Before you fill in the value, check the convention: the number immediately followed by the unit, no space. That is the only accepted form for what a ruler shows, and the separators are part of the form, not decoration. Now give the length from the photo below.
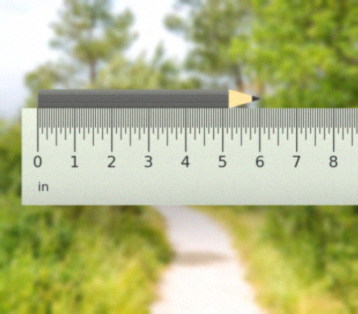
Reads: 6in
